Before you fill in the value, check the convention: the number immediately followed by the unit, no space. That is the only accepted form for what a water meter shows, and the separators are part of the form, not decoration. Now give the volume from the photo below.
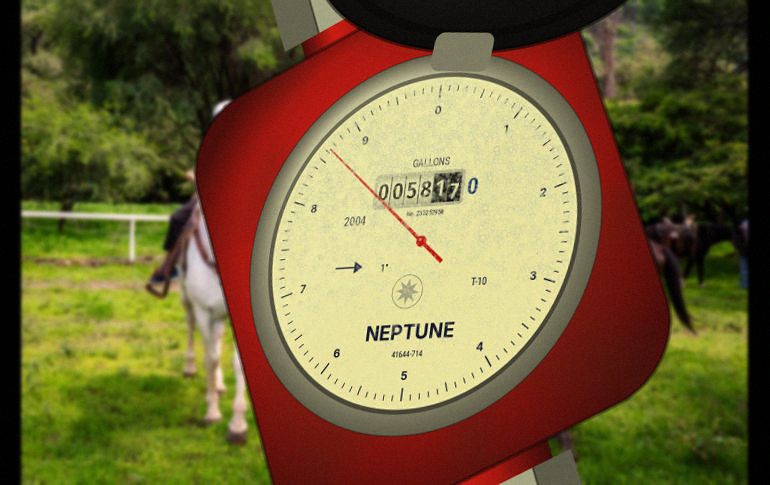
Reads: 58168.6gal
